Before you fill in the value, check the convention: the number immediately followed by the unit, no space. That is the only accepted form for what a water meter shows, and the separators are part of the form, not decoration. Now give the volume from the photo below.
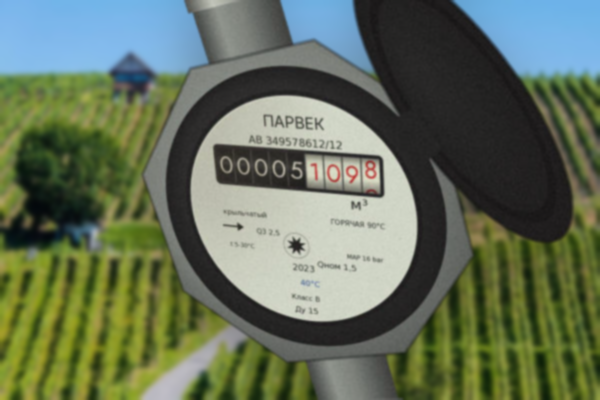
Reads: 5.1098m³
